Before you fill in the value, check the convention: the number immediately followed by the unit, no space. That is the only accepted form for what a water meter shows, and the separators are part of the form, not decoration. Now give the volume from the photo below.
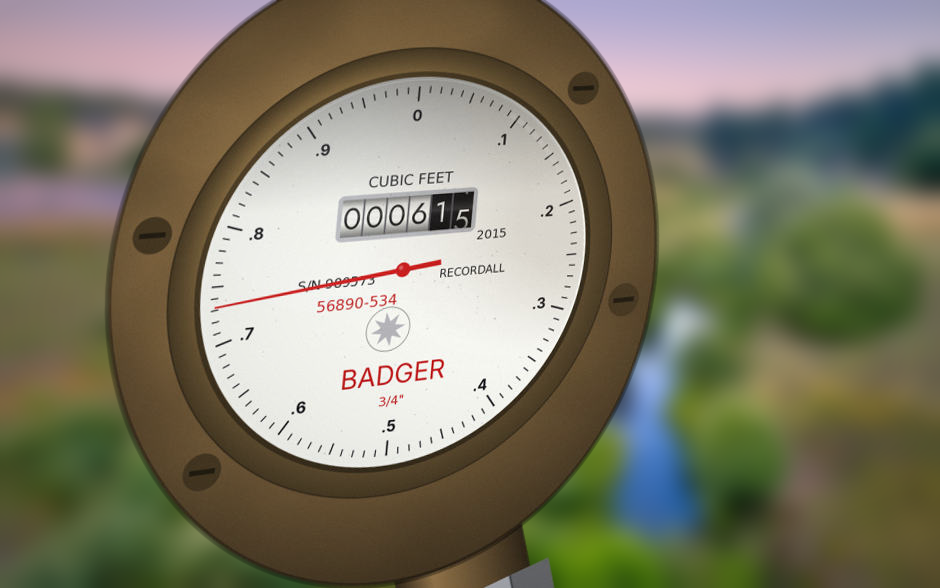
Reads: 614.73ft³
